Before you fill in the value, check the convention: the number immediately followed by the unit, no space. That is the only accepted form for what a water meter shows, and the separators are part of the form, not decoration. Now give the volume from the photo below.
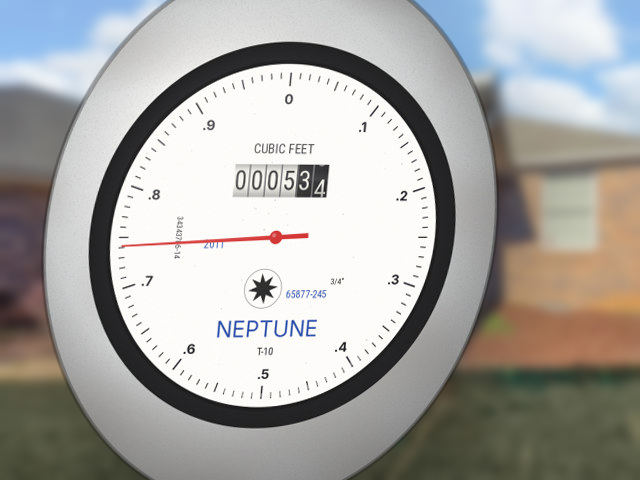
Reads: 533.74ft³
